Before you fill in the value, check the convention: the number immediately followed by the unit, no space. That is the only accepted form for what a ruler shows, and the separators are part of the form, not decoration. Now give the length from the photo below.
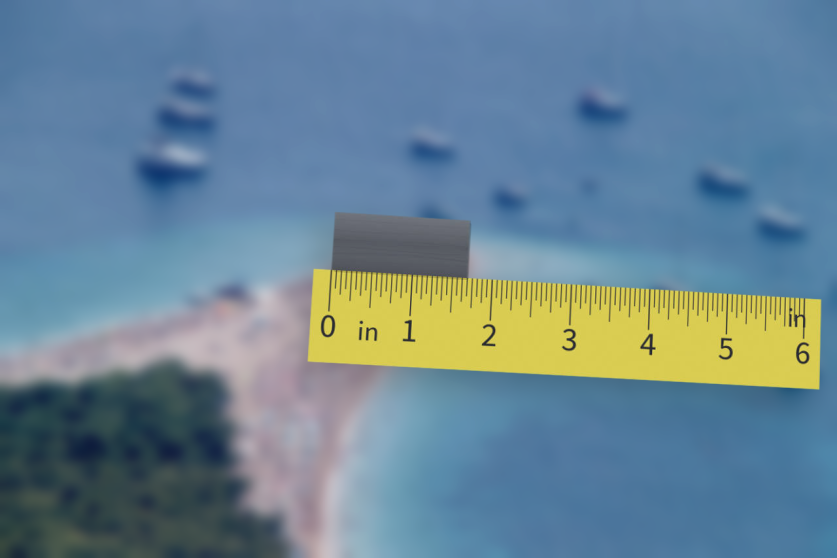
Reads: 1.6875in
